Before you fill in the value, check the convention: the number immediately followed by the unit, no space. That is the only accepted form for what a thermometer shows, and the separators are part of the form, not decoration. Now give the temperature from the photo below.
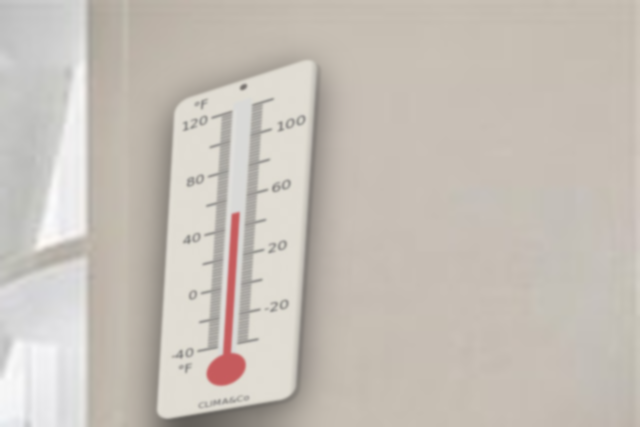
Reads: 50°F
